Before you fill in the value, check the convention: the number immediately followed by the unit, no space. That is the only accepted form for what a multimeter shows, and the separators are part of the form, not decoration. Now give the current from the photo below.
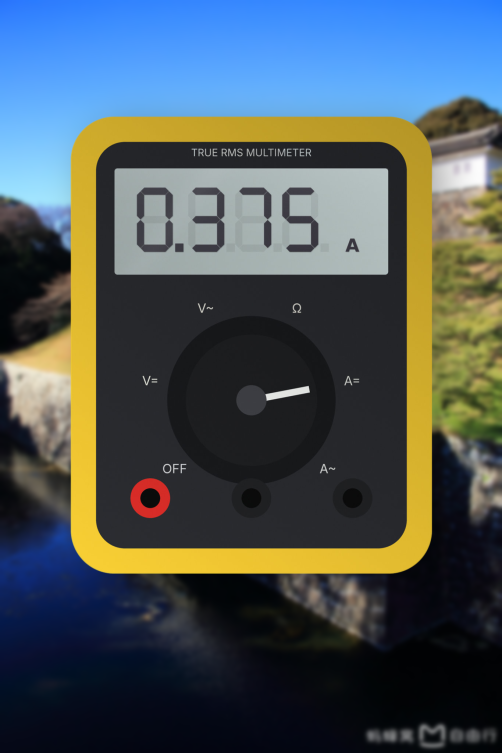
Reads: 0.375A
